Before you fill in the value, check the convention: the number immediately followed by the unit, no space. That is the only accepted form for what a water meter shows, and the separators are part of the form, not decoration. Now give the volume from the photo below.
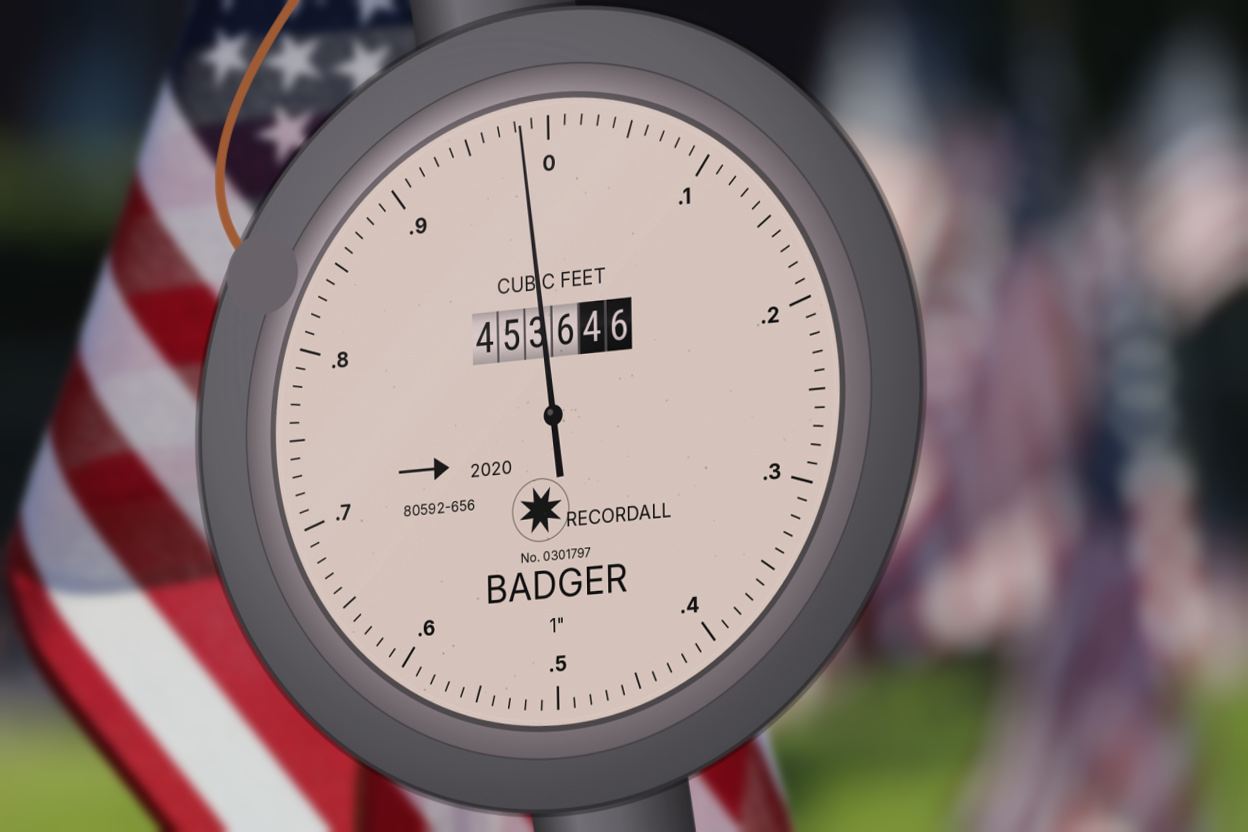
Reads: 453645.98ft³
